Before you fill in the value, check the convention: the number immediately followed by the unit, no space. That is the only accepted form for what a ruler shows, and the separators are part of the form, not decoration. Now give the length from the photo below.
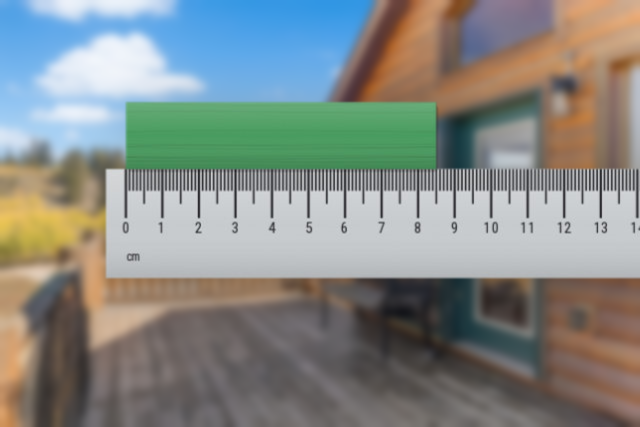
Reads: 8.5cm
